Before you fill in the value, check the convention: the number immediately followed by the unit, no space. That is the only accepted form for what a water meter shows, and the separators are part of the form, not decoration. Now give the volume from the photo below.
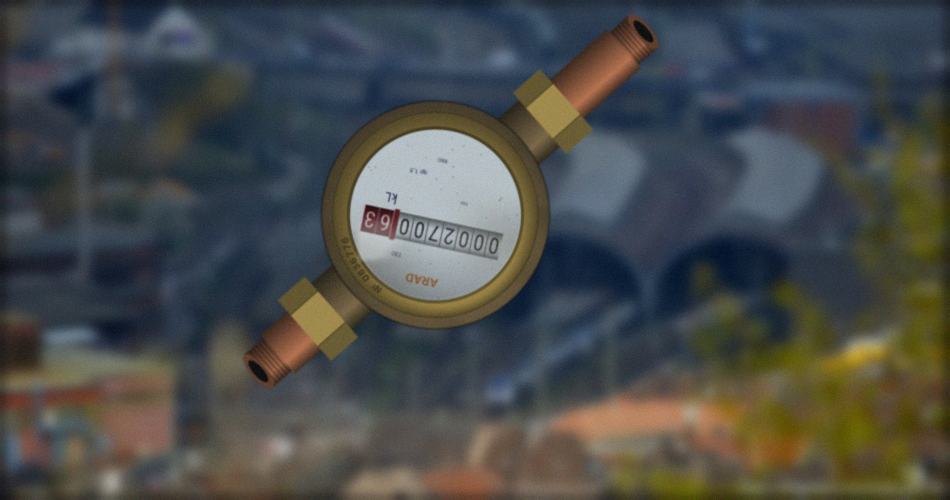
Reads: 2700.63kL
